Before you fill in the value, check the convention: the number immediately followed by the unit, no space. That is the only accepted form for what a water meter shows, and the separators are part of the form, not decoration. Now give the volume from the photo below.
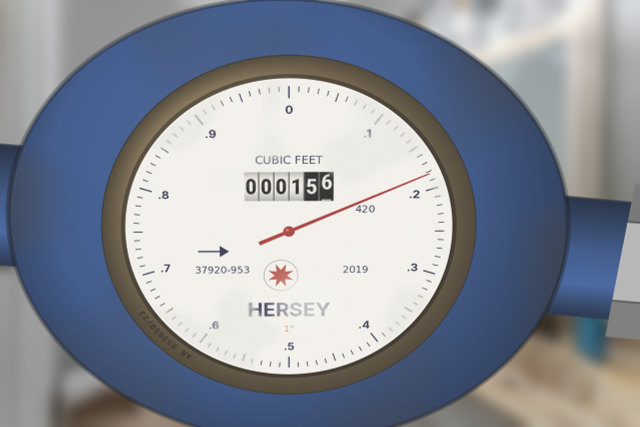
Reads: 156.18ft³
